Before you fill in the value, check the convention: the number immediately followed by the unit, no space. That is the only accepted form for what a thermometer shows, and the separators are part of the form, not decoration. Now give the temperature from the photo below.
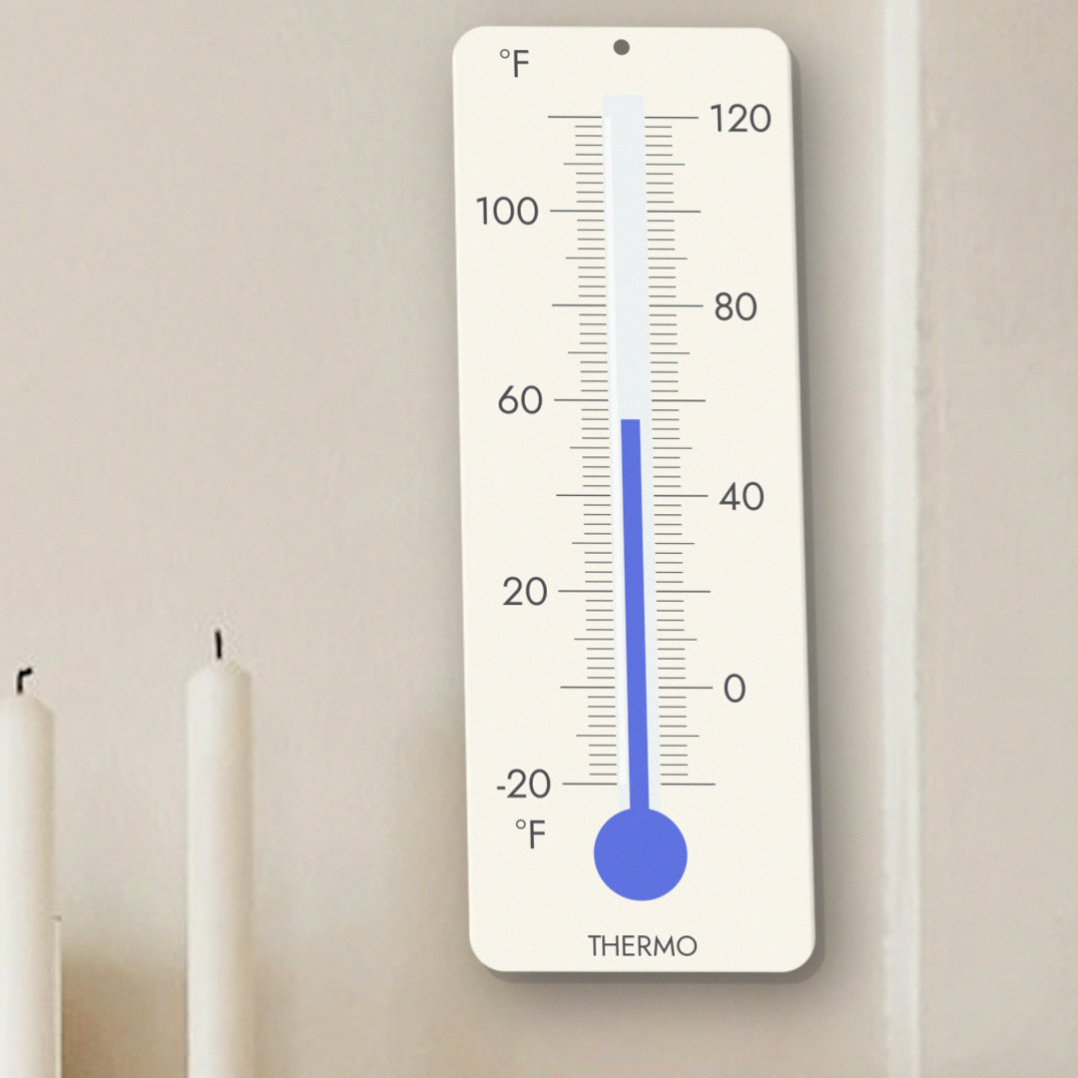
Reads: 56°F
